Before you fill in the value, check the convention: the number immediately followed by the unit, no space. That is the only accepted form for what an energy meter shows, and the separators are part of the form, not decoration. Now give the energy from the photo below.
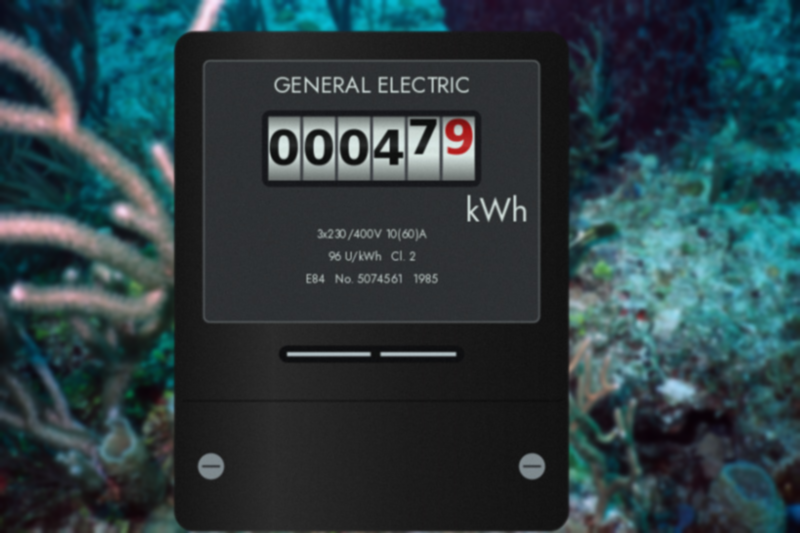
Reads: 47.9kWh
